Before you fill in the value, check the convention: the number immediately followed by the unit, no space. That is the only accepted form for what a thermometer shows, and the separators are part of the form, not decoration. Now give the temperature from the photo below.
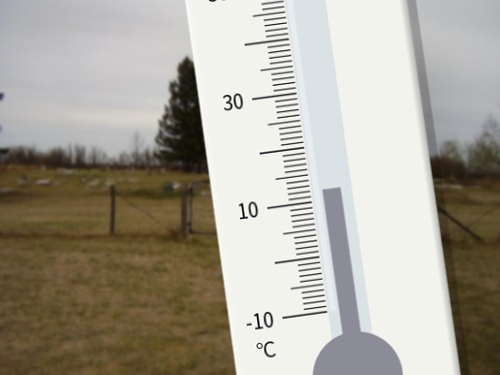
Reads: 12°C
